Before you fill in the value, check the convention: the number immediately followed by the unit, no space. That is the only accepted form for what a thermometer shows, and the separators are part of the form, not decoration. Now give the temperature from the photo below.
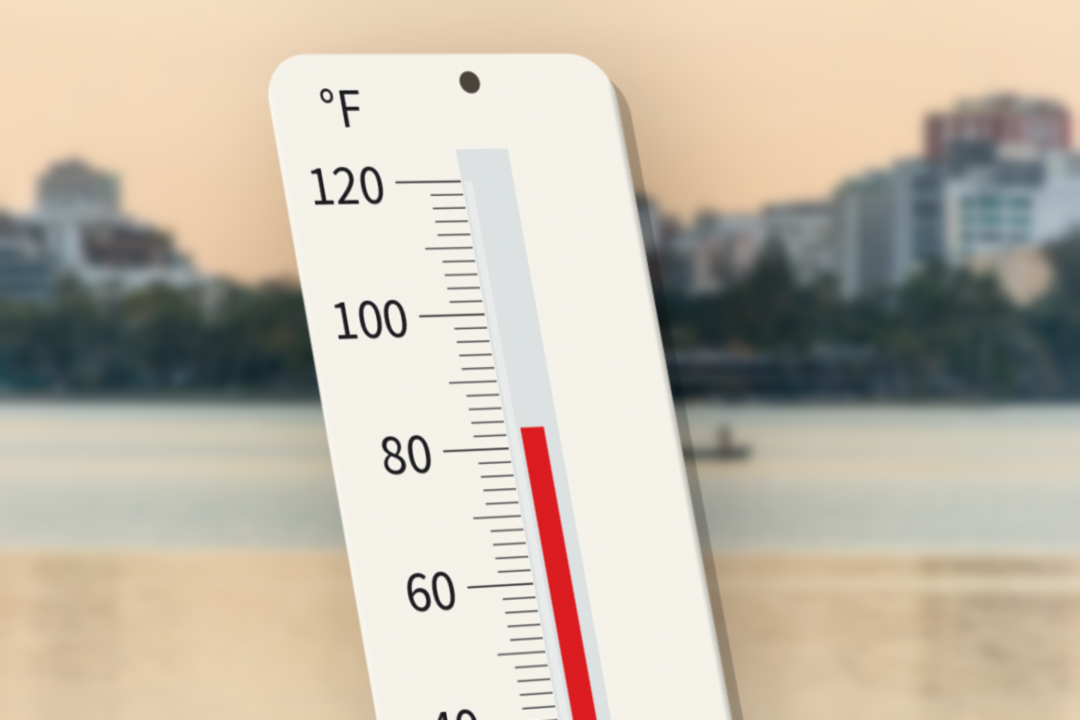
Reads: 83°F
